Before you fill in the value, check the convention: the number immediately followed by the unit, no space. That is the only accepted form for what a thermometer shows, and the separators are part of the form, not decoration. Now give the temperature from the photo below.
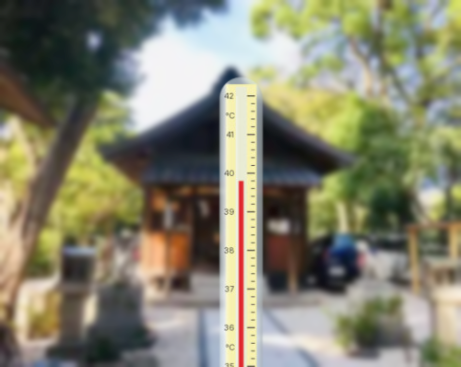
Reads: 39.8°C
